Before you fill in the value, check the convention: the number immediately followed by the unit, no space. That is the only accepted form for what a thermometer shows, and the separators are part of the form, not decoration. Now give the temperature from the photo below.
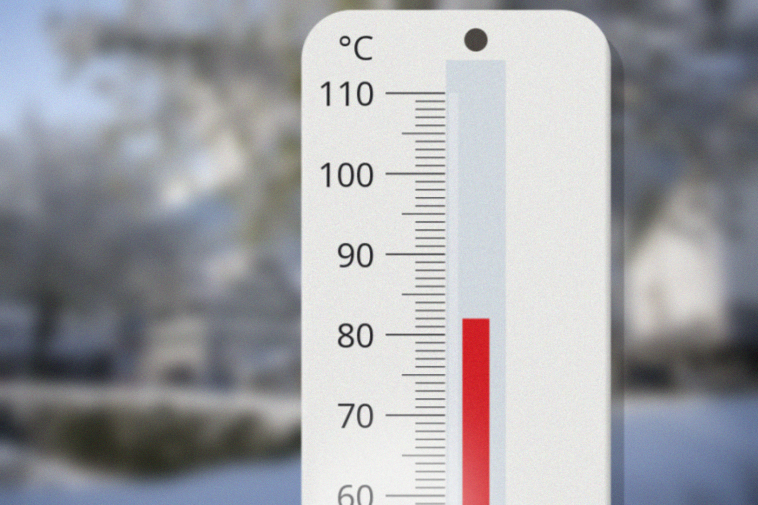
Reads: 82°C
